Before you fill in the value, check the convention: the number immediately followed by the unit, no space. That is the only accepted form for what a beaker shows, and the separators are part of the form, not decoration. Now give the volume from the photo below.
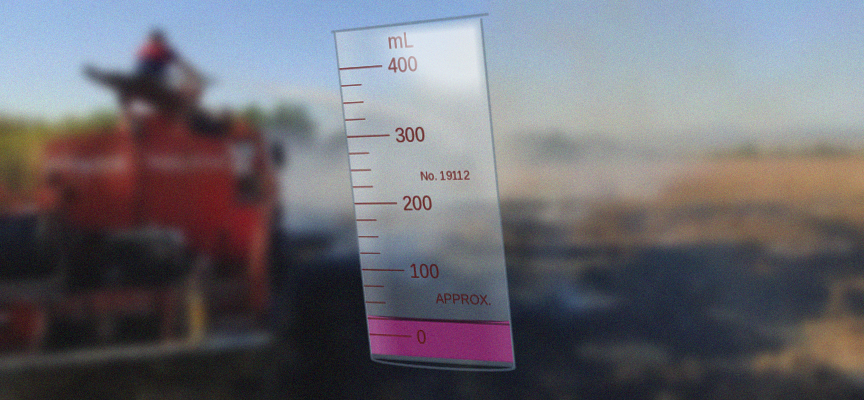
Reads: 25mL
